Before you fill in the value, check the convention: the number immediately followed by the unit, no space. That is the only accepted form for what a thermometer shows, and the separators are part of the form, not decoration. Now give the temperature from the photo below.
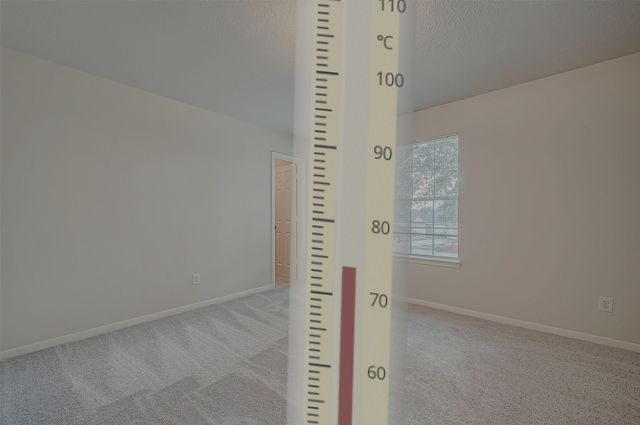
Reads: 74°C
